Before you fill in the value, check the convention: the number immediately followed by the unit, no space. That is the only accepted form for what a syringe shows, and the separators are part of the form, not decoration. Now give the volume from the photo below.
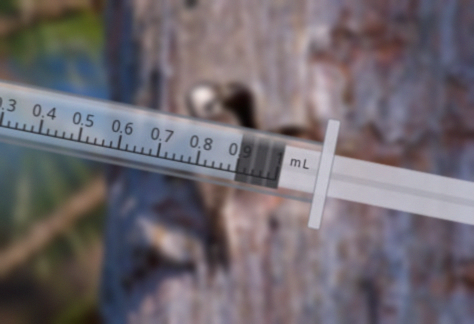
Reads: 0.9mL
